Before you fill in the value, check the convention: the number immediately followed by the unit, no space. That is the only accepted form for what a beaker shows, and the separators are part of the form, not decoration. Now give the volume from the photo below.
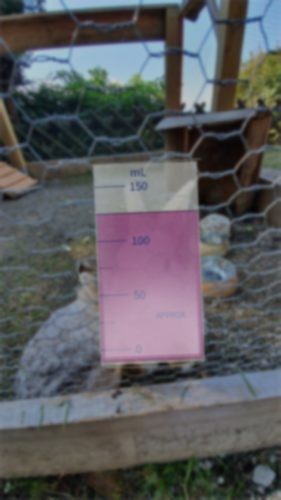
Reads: 125mL
